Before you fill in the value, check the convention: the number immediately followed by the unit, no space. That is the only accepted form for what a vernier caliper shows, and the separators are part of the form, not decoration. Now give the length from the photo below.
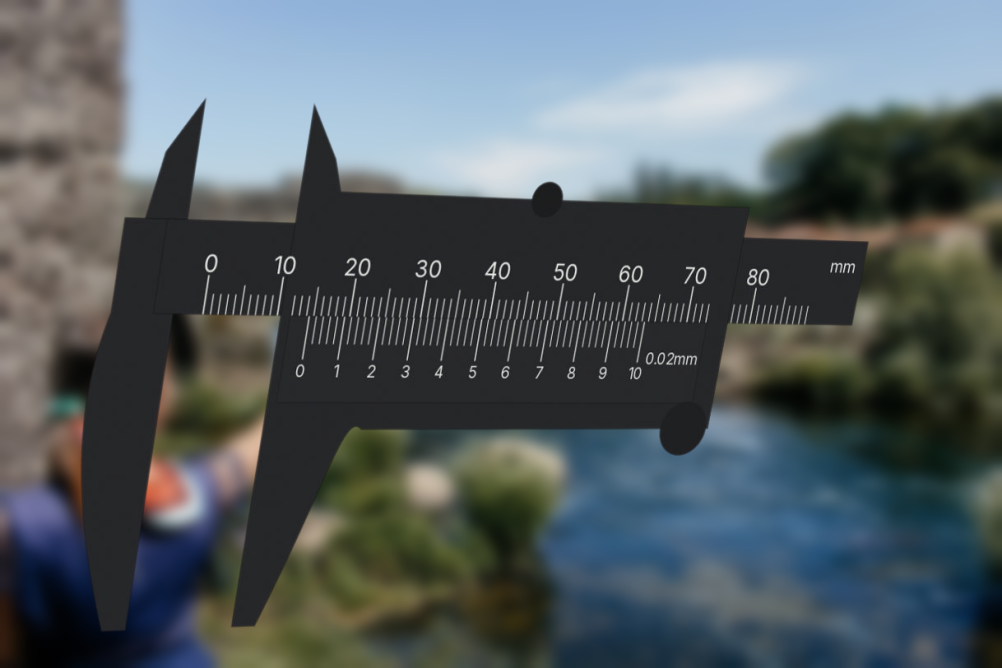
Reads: 14.4mm
